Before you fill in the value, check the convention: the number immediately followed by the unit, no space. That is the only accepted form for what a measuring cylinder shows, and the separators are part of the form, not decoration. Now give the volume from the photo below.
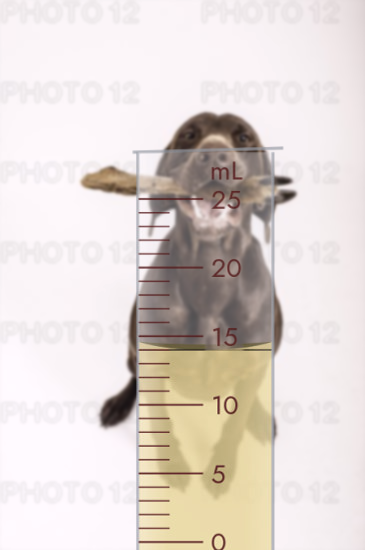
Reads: 14mL
